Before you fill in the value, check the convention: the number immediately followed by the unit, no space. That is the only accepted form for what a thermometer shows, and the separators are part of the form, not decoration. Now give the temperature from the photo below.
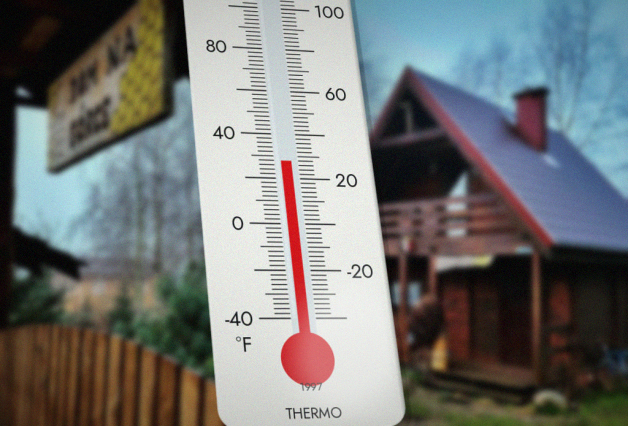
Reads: 28°F
